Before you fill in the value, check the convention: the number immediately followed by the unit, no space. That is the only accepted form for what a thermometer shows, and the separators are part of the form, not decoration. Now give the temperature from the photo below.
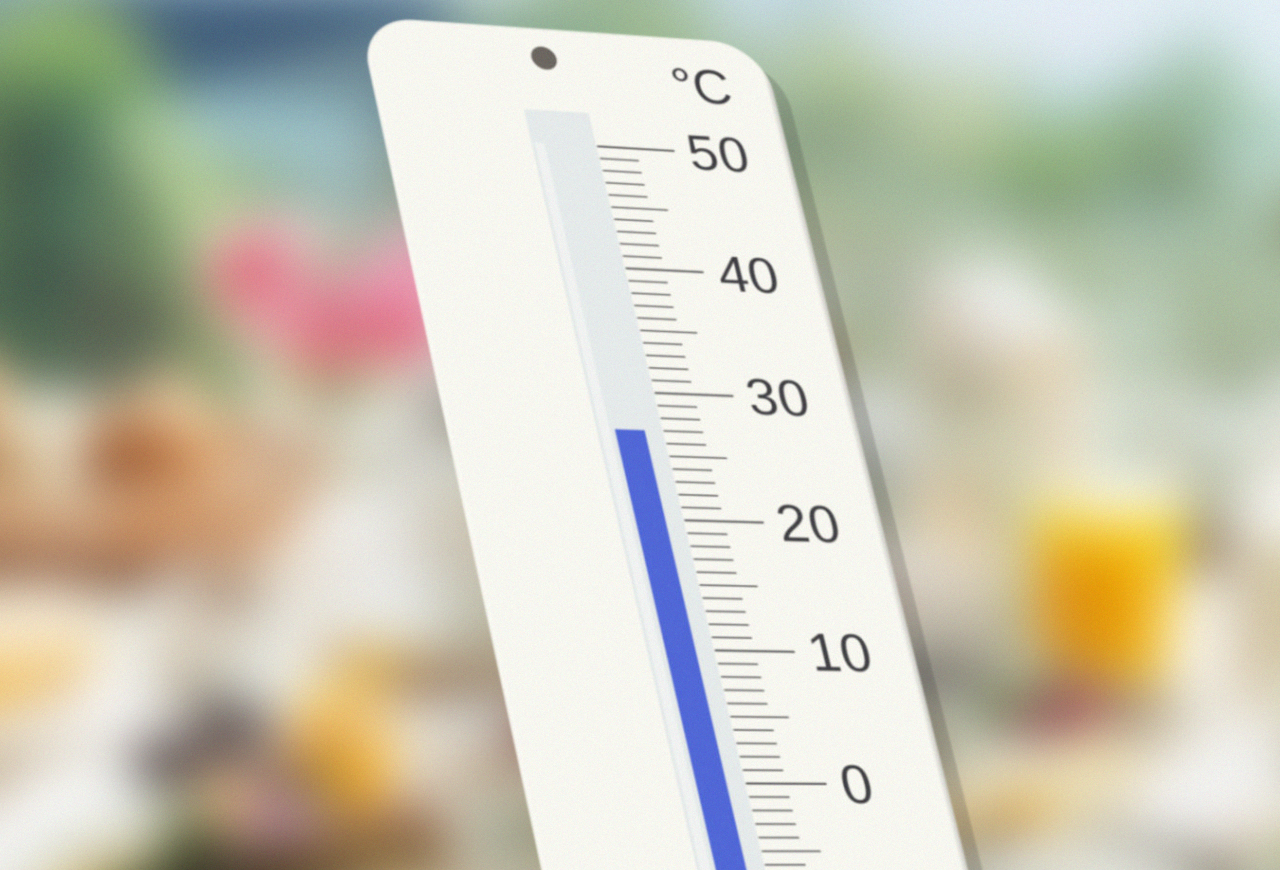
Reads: 27°C
